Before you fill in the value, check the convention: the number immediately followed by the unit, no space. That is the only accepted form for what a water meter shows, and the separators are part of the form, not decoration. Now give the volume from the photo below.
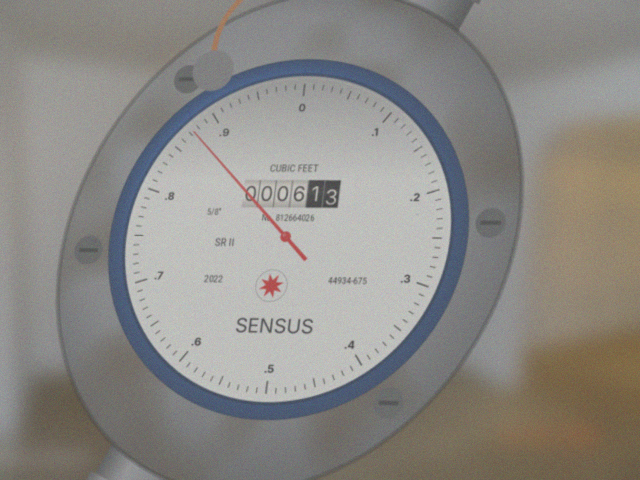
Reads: 612.87ft³
